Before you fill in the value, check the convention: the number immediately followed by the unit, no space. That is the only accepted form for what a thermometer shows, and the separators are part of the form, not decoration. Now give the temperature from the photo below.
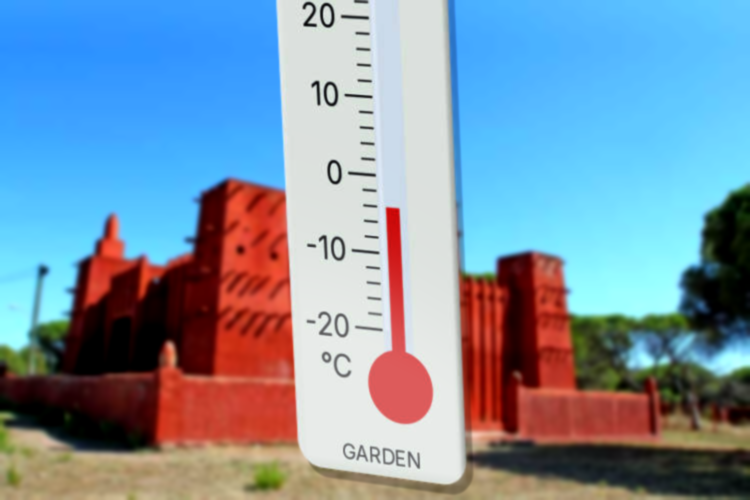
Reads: -4°C
